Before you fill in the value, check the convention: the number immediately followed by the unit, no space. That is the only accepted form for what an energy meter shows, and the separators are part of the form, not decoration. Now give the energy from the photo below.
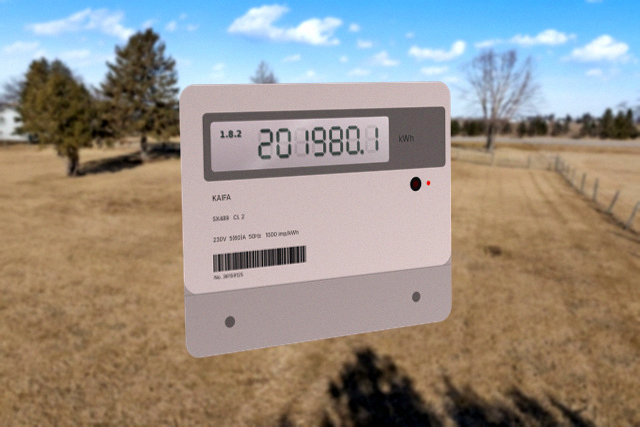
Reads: 201980.1kWh
